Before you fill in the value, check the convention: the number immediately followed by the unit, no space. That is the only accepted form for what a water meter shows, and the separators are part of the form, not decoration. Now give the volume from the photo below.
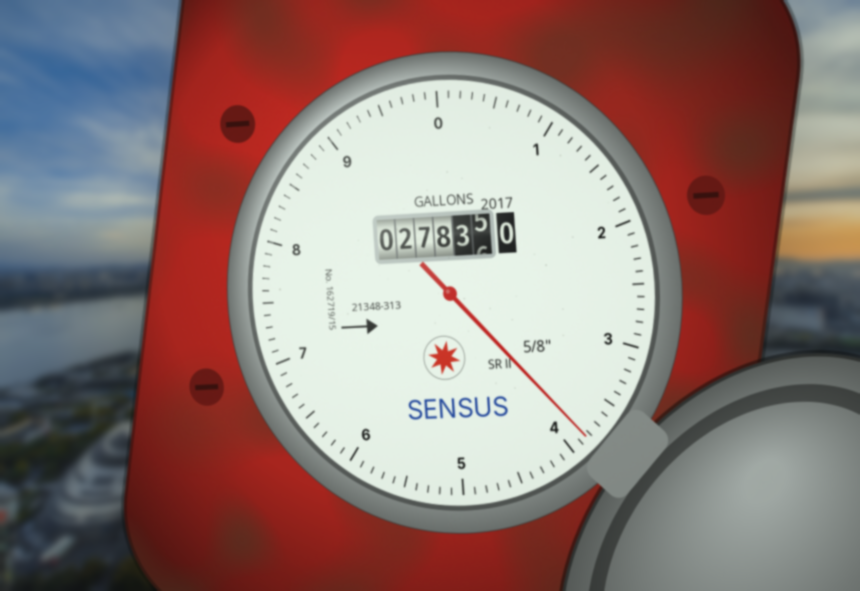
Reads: 278353.8gal
